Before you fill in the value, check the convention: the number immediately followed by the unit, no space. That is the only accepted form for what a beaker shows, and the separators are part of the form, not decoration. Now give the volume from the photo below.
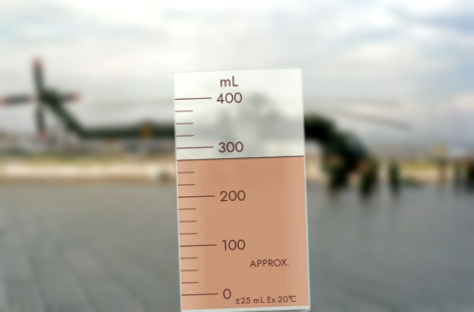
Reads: 275mL
